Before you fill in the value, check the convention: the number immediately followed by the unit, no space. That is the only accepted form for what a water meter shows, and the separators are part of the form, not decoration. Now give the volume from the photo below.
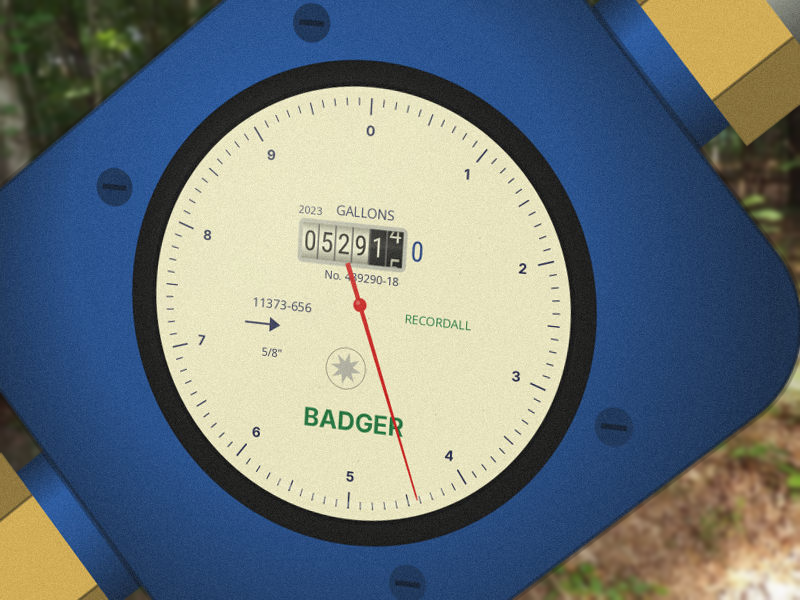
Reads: 529144.4gal
